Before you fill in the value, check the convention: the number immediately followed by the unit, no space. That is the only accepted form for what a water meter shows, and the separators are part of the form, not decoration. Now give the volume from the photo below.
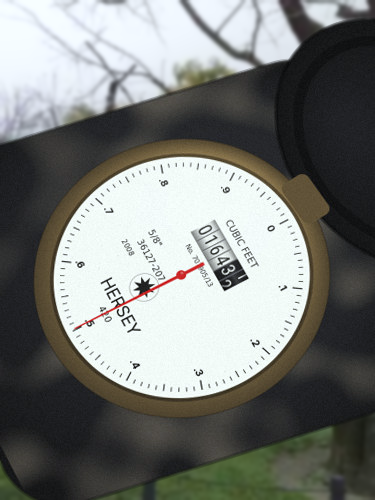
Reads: 16431.50ft³
